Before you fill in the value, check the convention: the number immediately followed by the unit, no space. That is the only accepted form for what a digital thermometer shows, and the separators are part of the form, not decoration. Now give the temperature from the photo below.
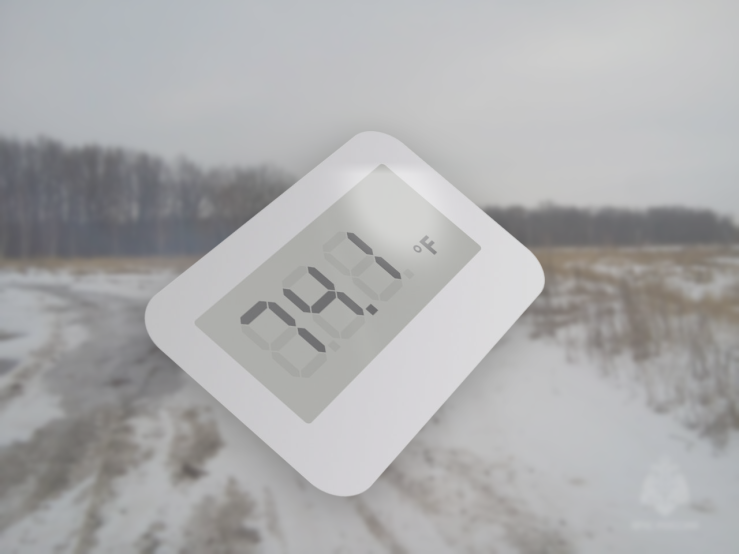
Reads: 74.1°F
